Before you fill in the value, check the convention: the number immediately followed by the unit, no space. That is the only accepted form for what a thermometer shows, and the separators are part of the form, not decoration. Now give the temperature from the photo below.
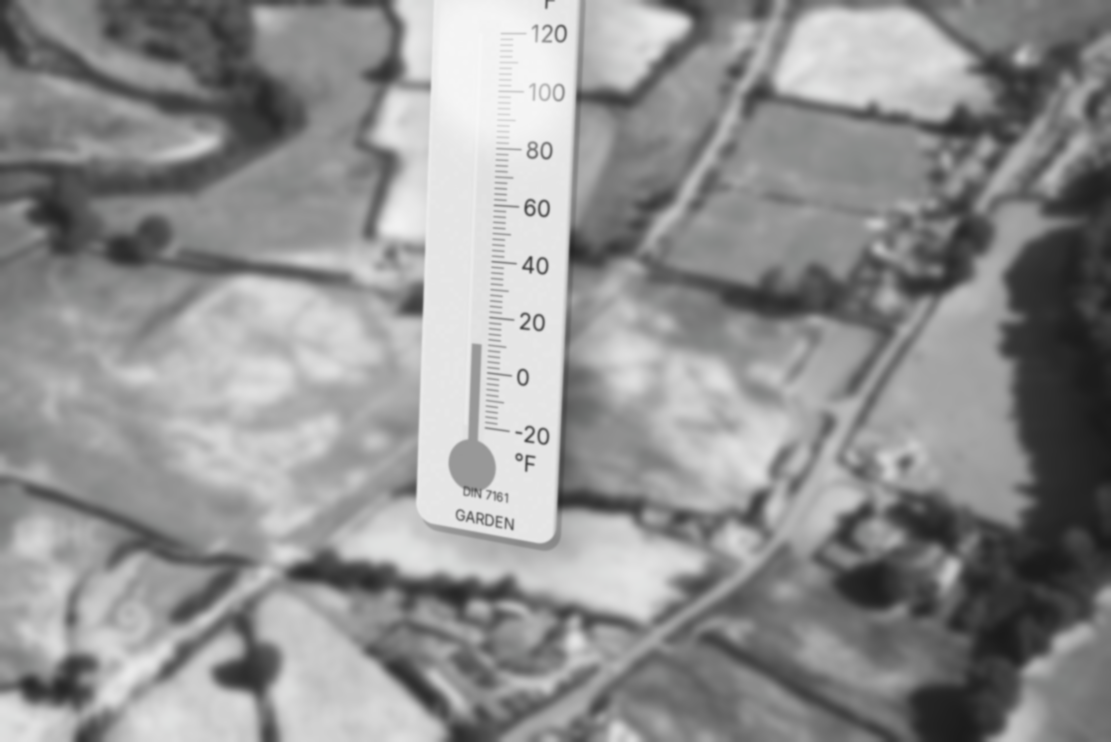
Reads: 10°F
